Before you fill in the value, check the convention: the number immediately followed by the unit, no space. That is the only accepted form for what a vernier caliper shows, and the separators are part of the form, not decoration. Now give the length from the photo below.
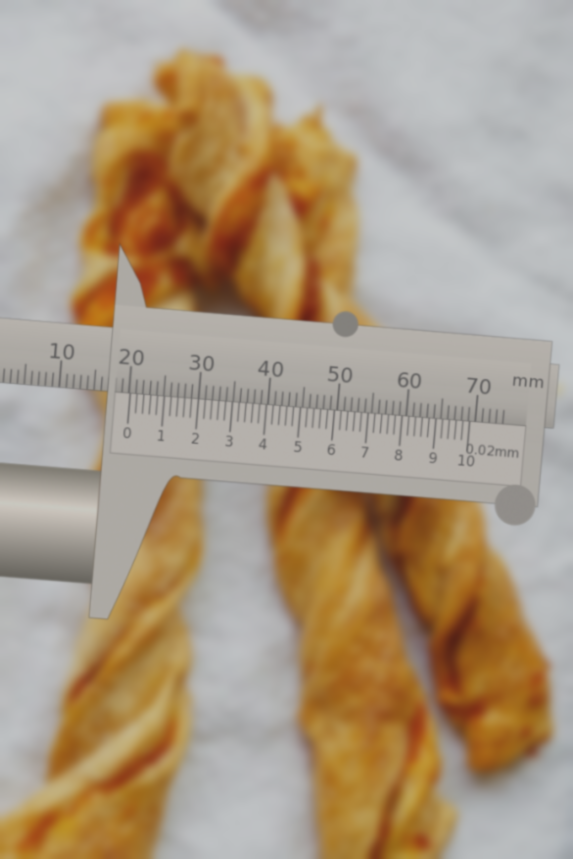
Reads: 20.2mm
